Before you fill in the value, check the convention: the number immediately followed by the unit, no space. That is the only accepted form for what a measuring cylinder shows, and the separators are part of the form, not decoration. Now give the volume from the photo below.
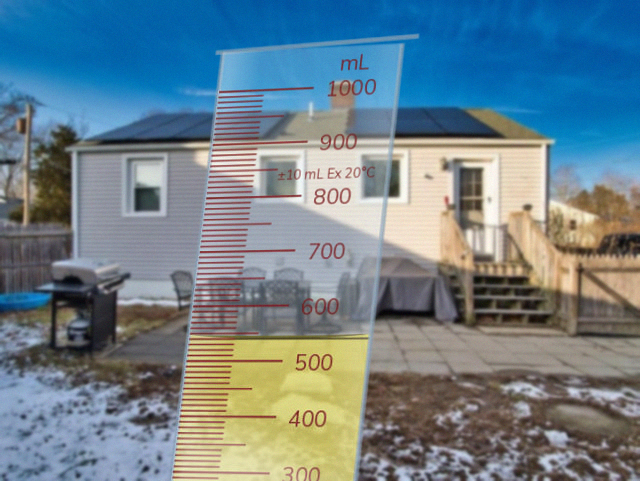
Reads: 540mL
